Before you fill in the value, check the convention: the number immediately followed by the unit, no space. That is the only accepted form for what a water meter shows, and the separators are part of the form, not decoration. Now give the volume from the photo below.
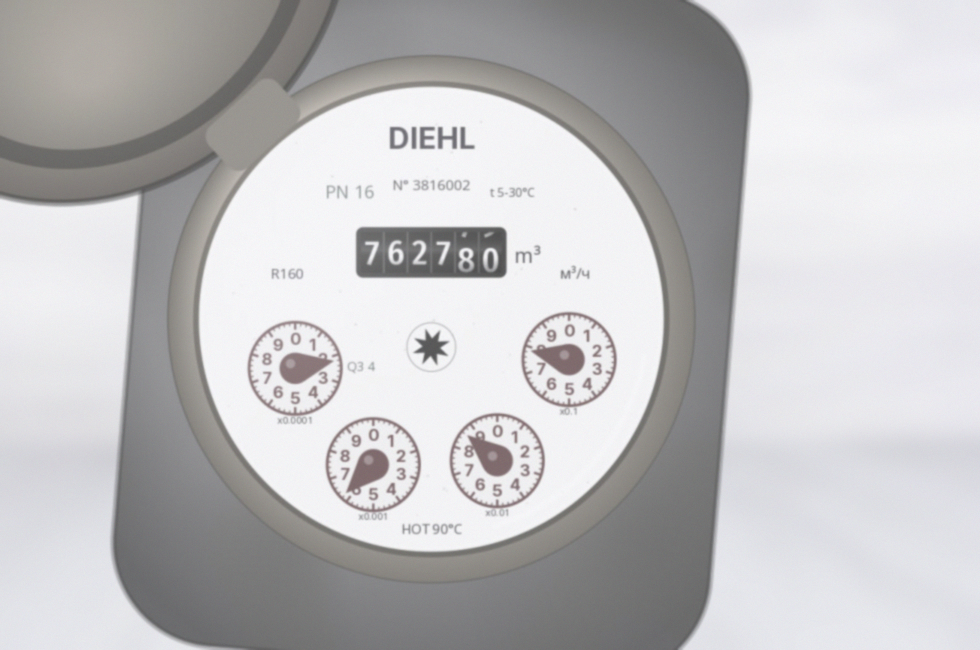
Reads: 762779.7862m³
